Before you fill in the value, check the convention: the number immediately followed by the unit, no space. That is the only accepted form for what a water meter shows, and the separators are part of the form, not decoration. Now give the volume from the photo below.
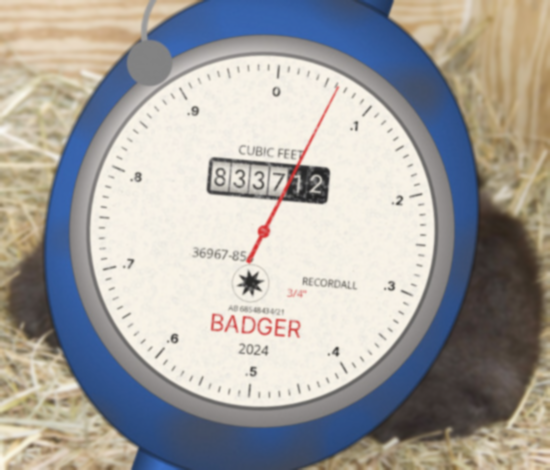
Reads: 833712.06ft³
